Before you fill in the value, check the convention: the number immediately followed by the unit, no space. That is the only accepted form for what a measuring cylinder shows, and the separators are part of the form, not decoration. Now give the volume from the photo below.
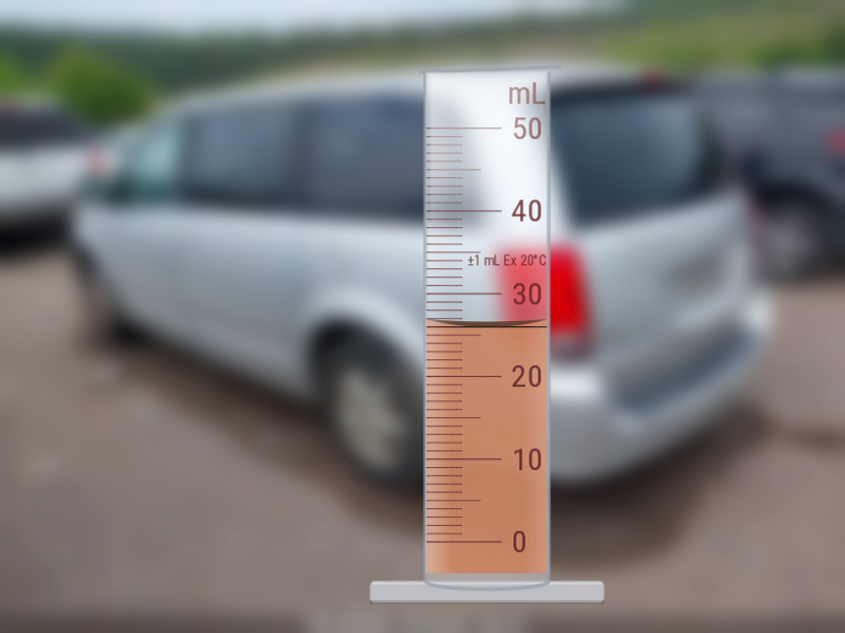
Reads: 26mL
